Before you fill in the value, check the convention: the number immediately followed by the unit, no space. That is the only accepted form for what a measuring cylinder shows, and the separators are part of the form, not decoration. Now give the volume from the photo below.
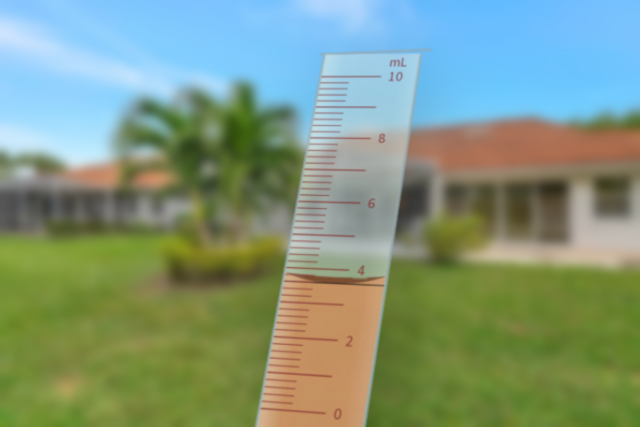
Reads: 3.6mL
